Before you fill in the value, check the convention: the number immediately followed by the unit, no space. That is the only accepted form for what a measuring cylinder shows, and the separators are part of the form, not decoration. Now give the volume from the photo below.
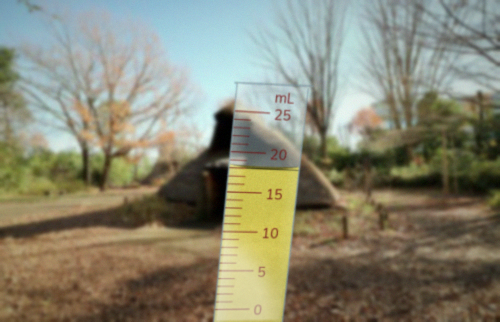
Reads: 18mL
